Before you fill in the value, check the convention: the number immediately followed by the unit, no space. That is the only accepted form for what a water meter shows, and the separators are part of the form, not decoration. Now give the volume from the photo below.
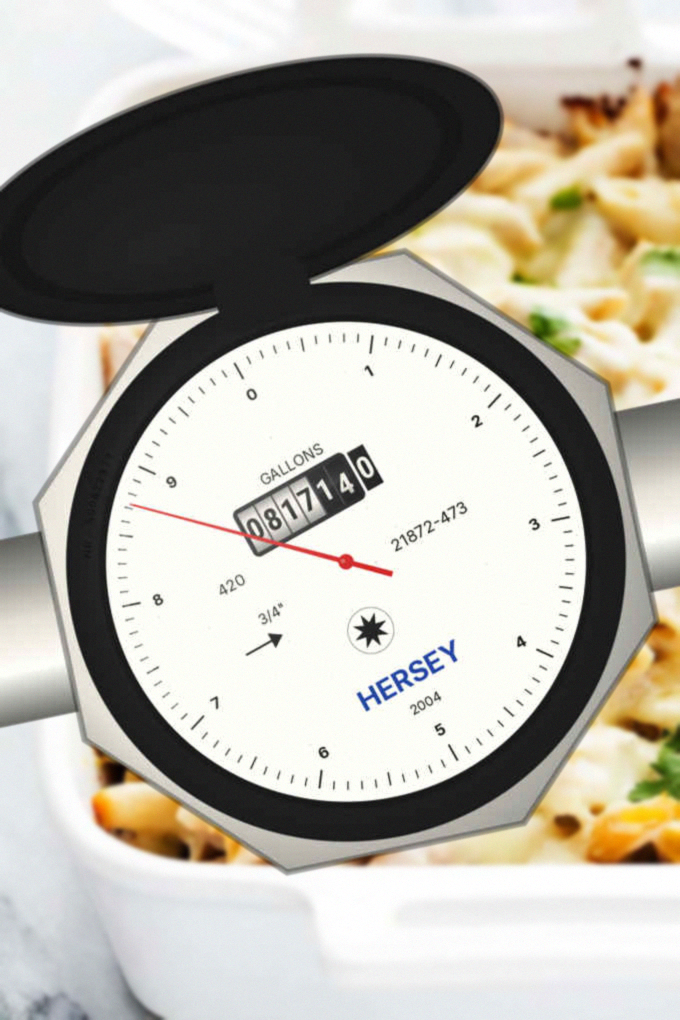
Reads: 817138.7gal
